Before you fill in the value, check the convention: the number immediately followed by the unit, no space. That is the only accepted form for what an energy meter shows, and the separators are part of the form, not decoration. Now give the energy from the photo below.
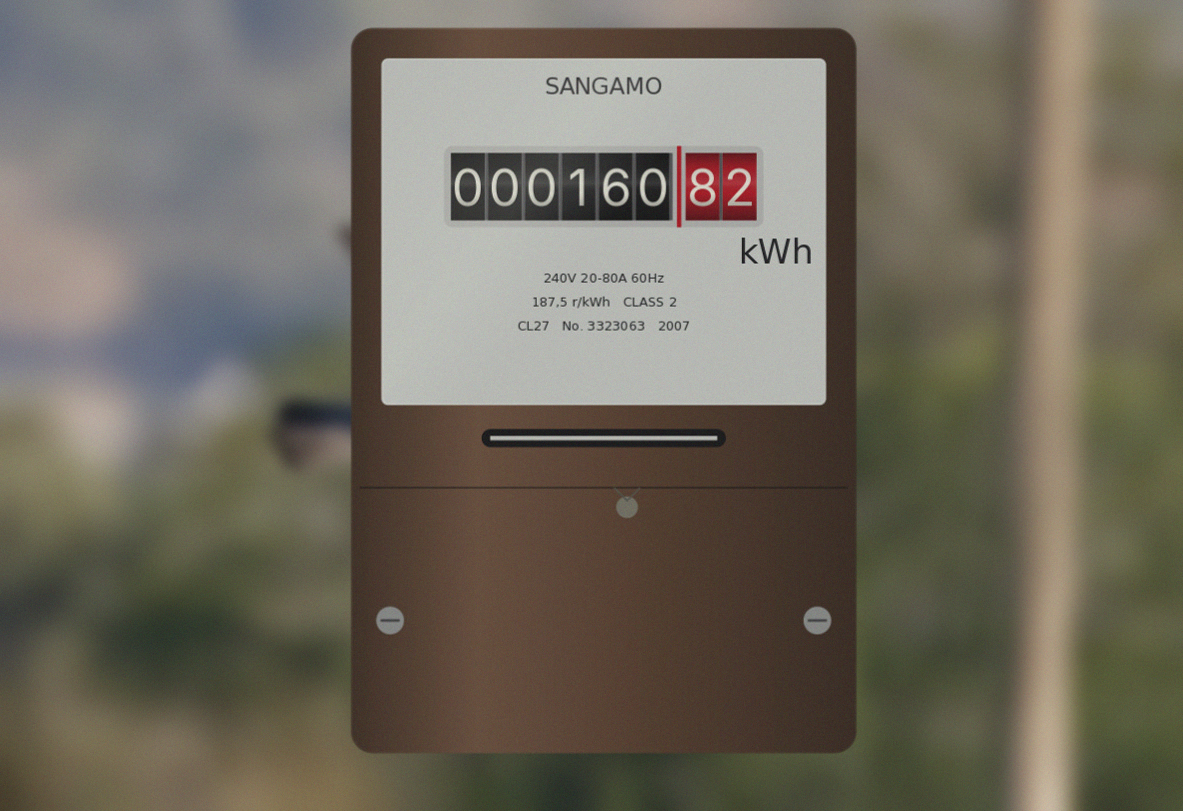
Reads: 160.82kWh
